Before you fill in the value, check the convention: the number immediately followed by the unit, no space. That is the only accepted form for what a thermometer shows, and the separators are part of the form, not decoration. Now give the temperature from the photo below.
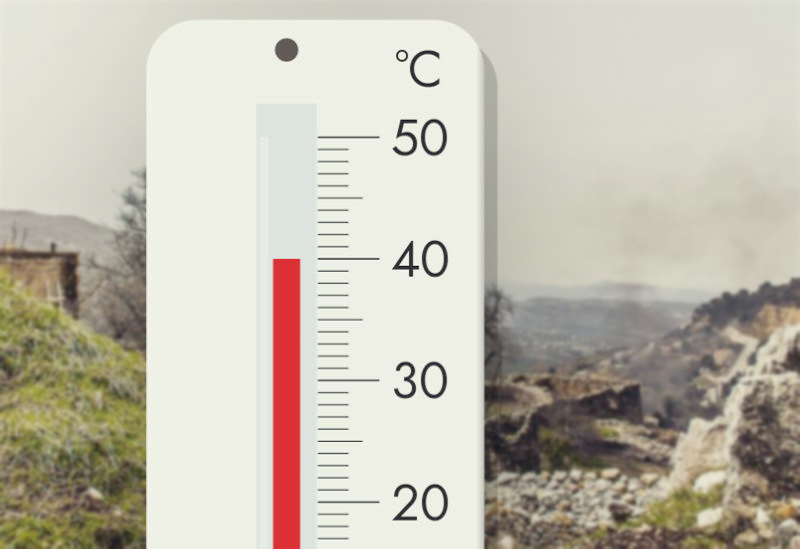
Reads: 40°C
